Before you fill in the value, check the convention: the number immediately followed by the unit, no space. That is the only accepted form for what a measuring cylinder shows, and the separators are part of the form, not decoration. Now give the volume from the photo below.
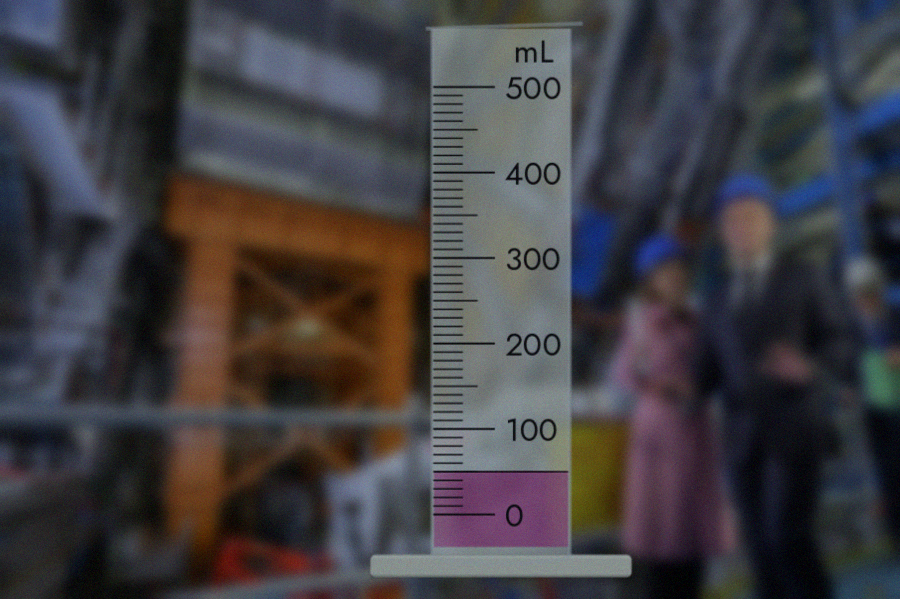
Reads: 50mL
